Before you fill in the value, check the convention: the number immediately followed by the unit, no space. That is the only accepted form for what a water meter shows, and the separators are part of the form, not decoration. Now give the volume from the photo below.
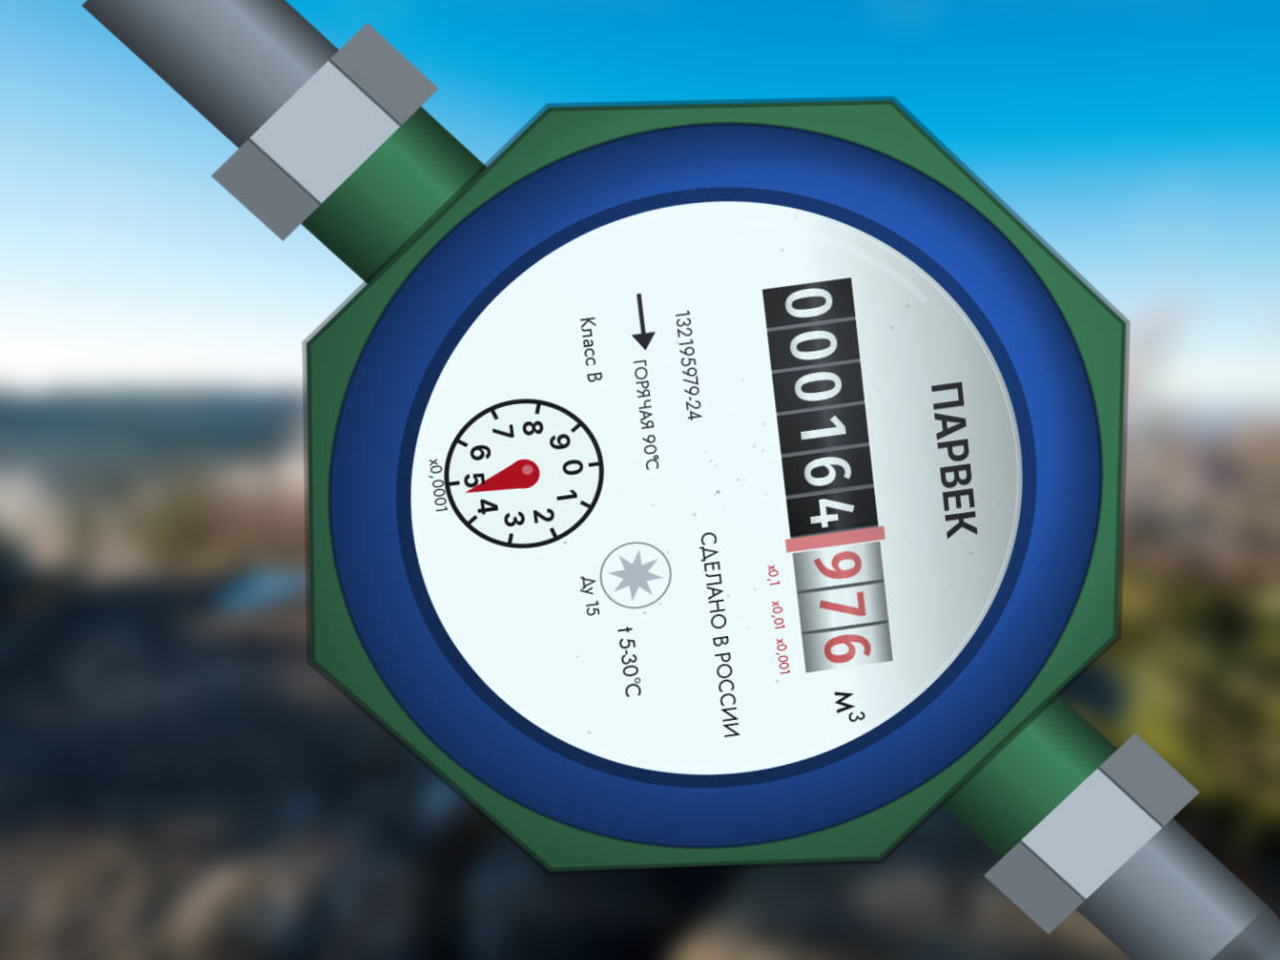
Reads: 164.9764m³
